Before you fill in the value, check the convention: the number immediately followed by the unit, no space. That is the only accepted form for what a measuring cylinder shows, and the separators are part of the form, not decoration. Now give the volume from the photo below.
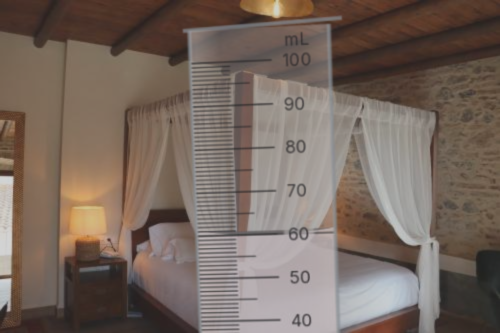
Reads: 60mL
